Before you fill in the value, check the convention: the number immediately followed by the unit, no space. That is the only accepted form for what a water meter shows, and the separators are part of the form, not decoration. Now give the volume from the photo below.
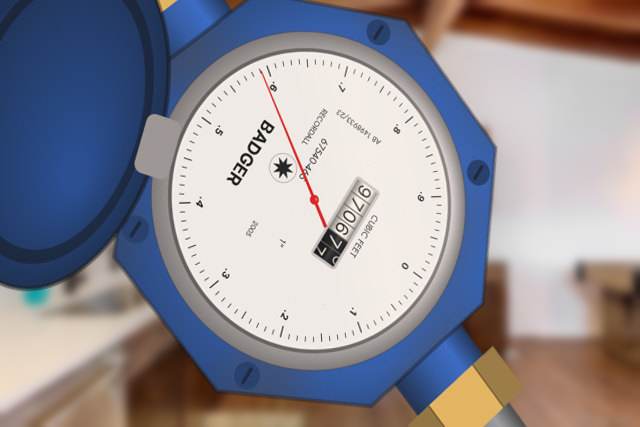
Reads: 970676.59ft³
